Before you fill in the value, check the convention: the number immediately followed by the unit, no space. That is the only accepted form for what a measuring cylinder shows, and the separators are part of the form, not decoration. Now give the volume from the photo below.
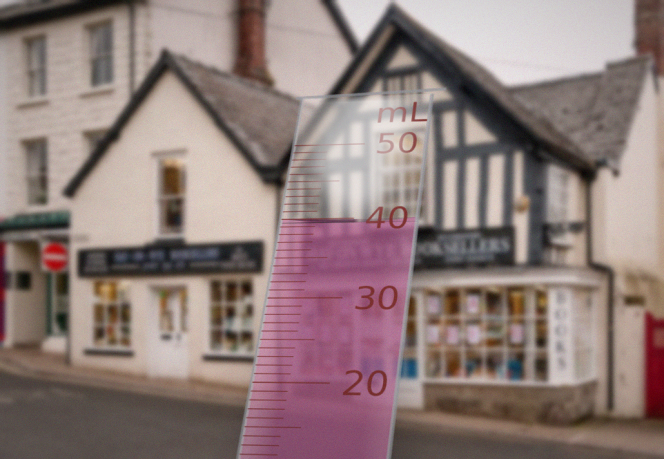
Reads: 39.5mL
